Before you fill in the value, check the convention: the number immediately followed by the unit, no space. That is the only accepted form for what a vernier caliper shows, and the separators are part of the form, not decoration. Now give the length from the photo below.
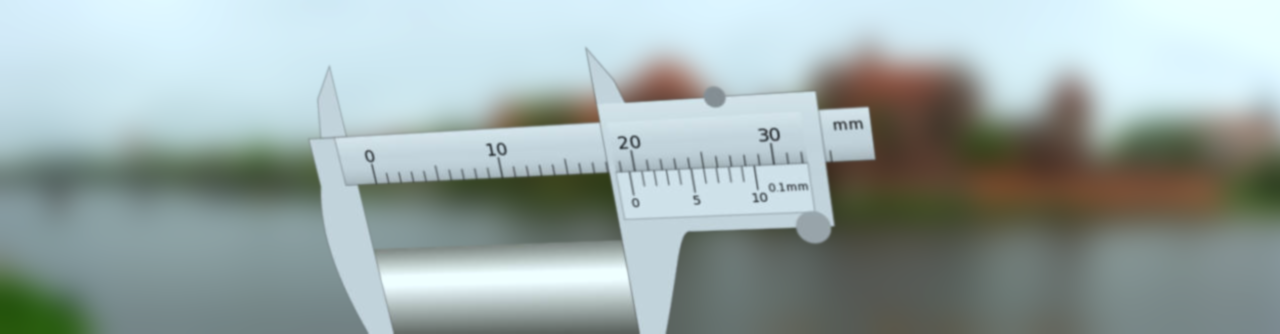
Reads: 19.6mm
